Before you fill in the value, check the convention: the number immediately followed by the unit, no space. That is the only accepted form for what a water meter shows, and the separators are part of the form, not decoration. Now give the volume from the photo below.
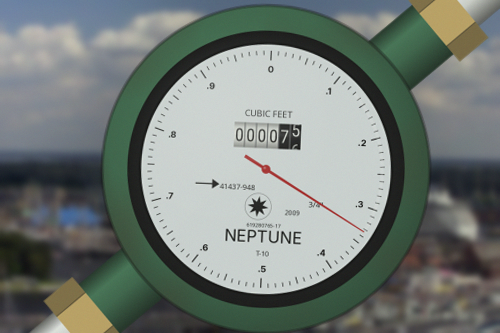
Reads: 75.33ft³
